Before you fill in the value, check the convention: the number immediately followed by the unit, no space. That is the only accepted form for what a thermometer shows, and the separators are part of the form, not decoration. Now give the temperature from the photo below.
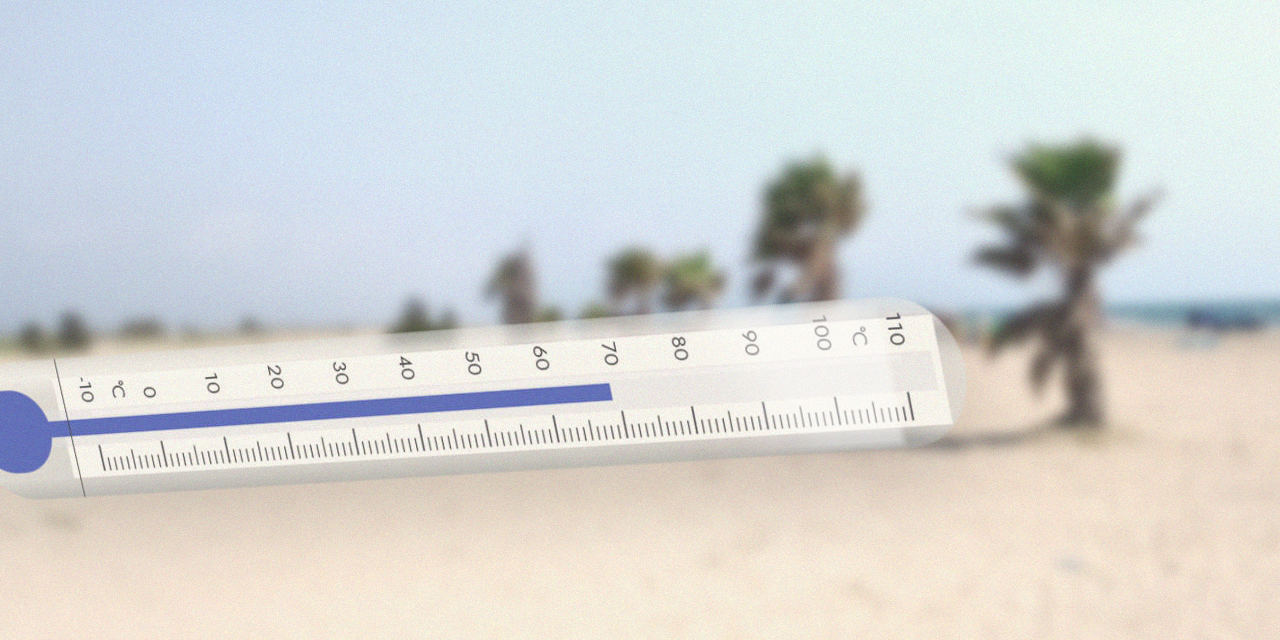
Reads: 69°C
